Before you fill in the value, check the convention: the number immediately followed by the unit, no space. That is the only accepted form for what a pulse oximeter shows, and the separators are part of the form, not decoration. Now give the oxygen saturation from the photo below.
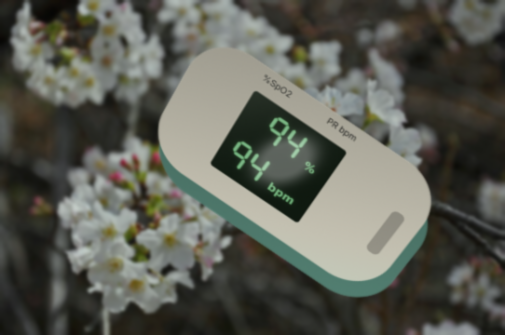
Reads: 94%
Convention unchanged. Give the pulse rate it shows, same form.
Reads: 94bpm
